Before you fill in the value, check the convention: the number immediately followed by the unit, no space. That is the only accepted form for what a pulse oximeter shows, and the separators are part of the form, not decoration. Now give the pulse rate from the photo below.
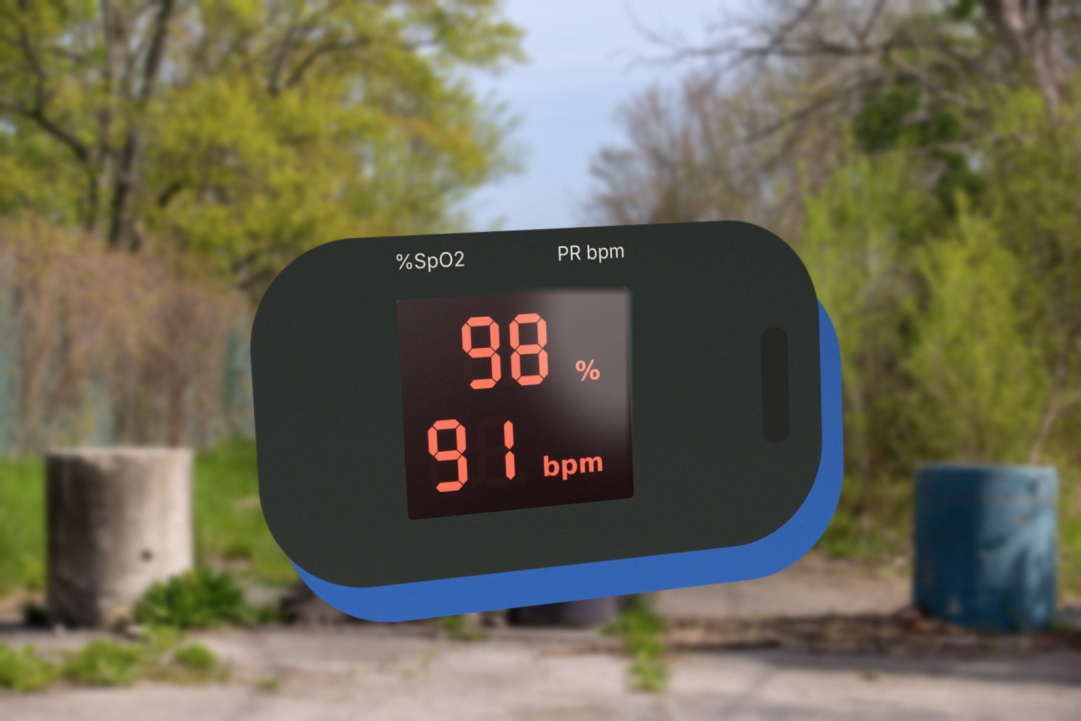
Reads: 91bpm
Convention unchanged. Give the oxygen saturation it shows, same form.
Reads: 98%
